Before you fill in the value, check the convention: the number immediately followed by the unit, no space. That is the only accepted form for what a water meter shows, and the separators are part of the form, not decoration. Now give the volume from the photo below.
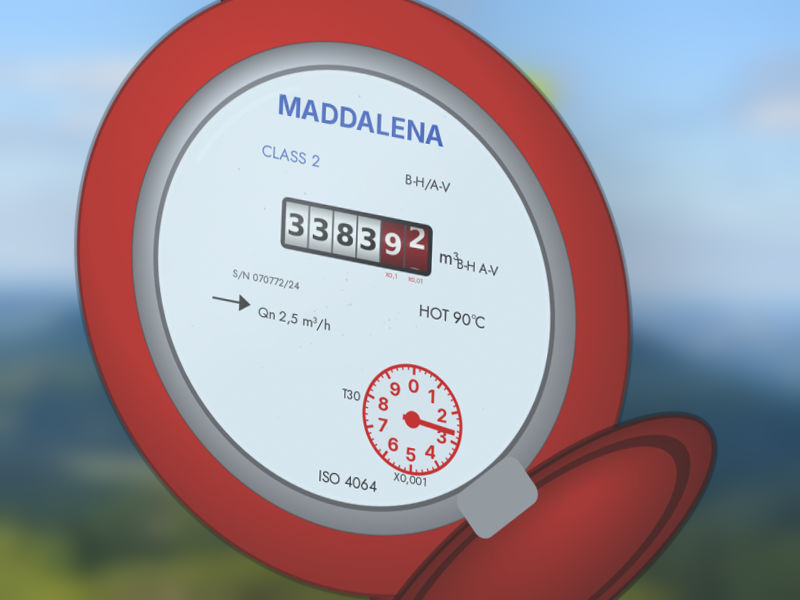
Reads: 3383.922m³
